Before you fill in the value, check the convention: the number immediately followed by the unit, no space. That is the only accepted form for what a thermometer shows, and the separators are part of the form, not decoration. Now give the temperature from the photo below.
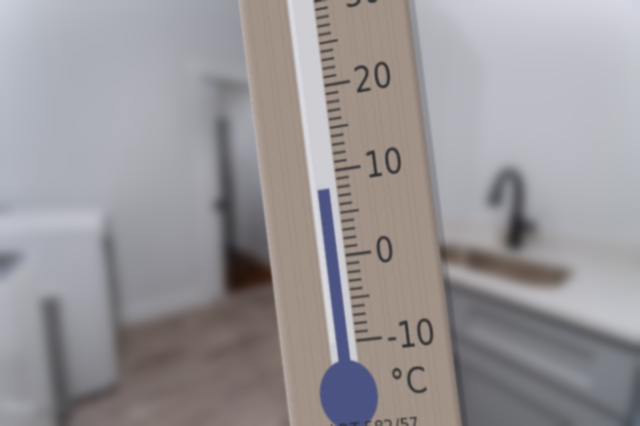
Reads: 8°C
